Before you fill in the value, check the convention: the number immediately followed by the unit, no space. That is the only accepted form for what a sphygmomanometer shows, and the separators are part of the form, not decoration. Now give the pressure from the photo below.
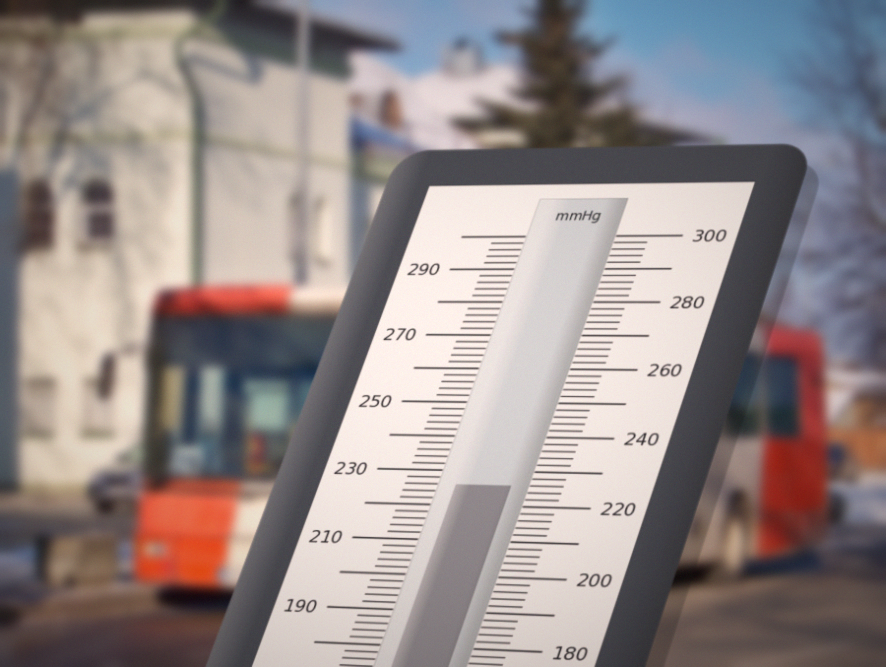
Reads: 226mmHg
